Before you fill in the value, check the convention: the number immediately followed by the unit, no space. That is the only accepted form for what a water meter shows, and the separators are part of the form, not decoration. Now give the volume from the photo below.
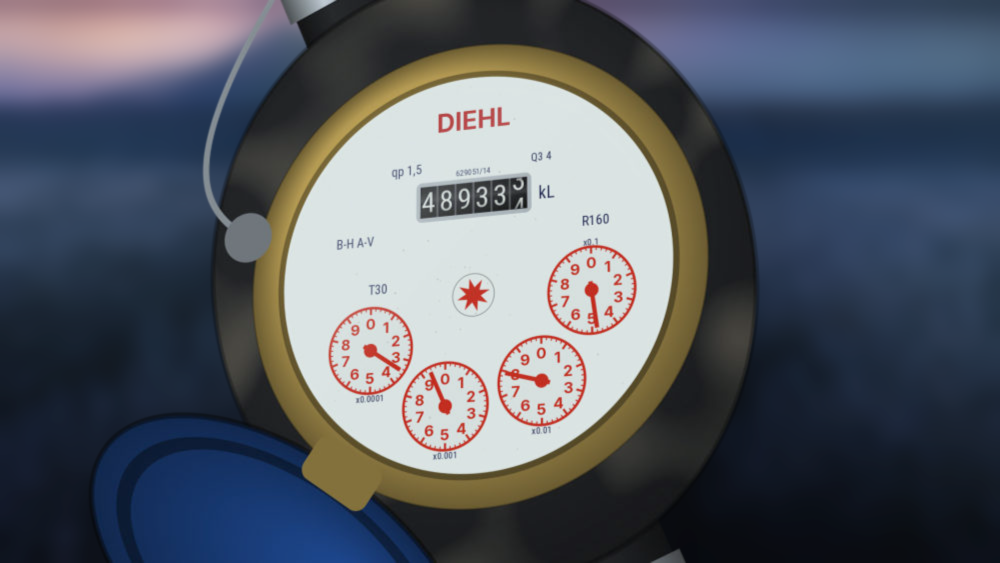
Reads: 489333.4793kL
